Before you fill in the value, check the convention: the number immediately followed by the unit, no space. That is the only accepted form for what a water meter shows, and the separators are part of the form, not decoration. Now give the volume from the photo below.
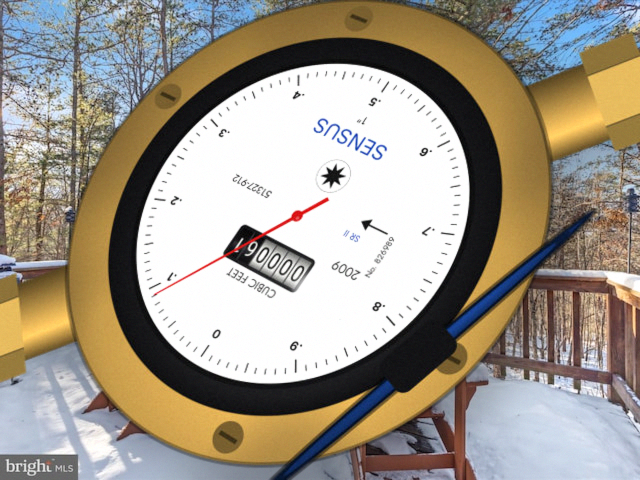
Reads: 61.09ft³
